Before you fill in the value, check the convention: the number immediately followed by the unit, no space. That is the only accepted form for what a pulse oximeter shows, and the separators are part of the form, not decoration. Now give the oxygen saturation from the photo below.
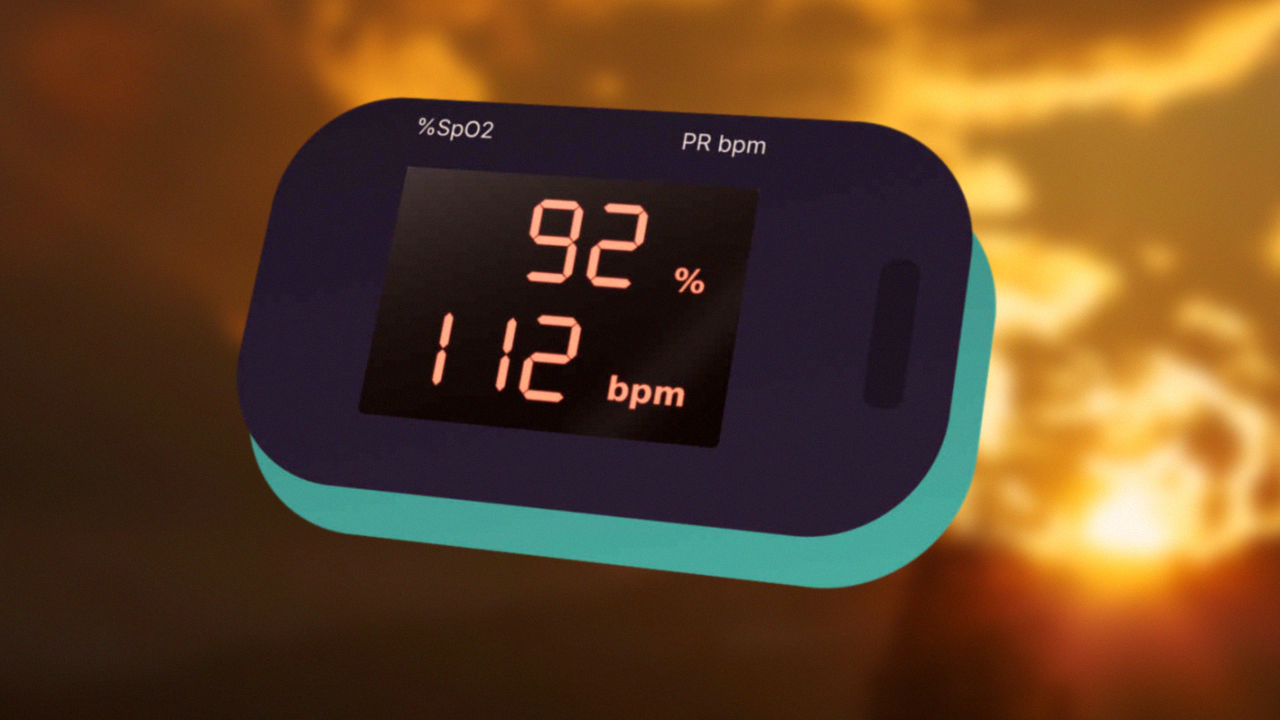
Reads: 92%
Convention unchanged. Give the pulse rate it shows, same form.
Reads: 112bpm
